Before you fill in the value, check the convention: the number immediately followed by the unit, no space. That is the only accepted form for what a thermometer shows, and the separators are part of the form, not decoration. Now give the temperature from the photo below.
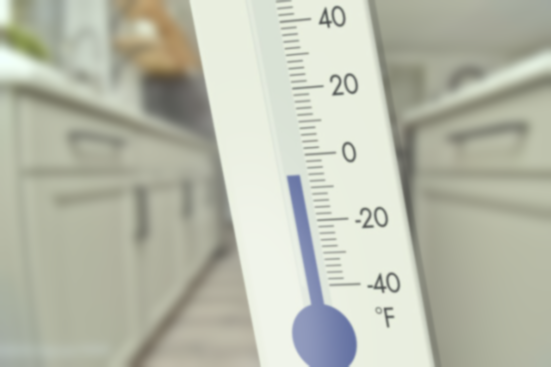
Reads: -6°F
